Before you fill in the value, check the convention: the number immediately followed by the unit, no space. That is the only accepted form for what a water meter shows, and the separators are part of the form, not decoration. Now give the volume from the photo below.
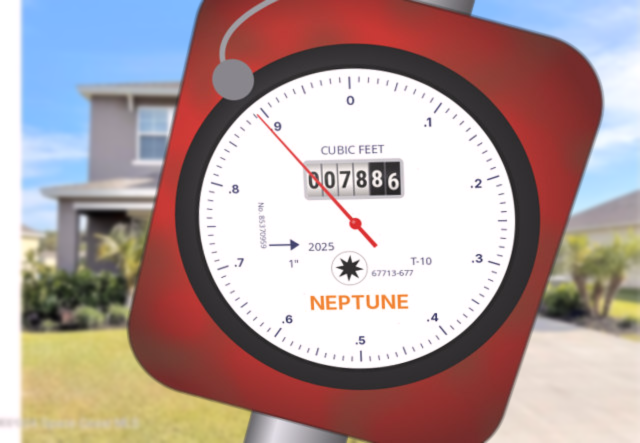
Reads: 7885.89ft³
